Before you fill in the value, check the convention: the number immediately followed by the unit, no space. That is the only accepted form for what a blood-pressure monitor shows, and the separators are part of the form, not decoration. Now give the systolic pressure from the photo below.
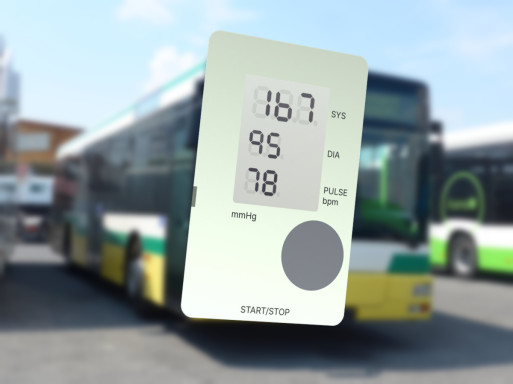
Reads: 167mmHg
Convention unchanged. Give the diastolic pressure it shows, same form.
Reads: 95mmHg
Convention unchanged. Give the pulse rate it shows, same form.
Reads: 78bpm
